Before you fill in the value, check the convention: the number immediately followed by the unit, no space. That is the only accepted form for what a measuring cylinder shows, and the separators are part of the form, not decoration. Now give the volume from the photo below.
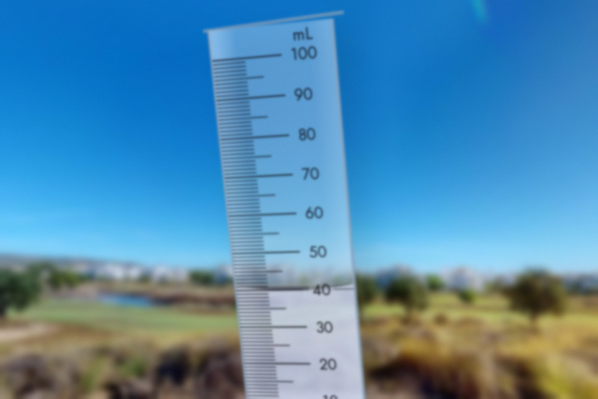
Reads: 40mL
